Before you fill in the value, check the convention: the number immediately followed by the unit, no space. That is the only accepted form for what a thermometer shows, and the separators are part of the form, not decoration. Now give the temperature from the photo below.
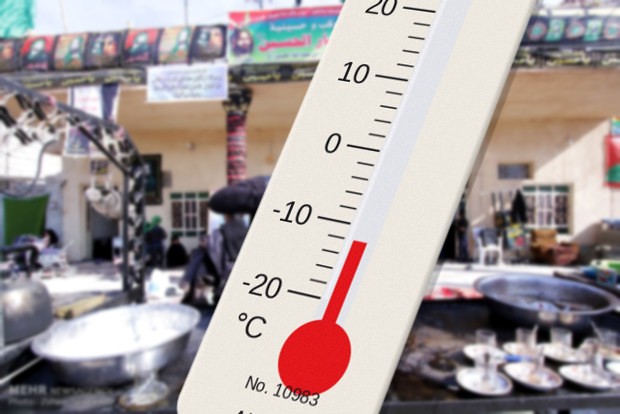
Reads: -12°C
